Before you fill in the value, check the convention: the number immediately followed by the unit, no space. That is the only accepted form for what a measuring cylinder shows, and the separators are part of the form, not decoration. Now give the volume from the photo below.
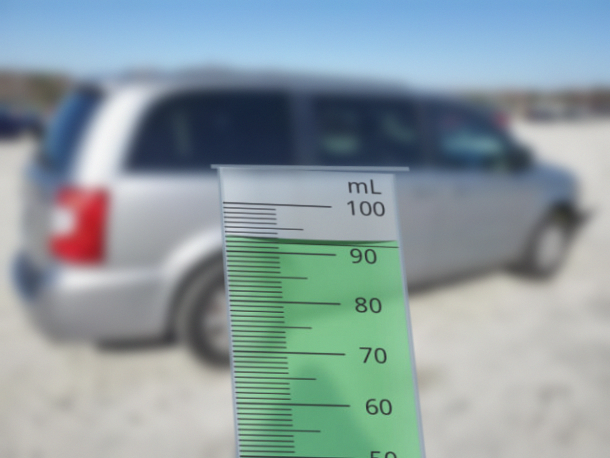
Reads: 92mL
